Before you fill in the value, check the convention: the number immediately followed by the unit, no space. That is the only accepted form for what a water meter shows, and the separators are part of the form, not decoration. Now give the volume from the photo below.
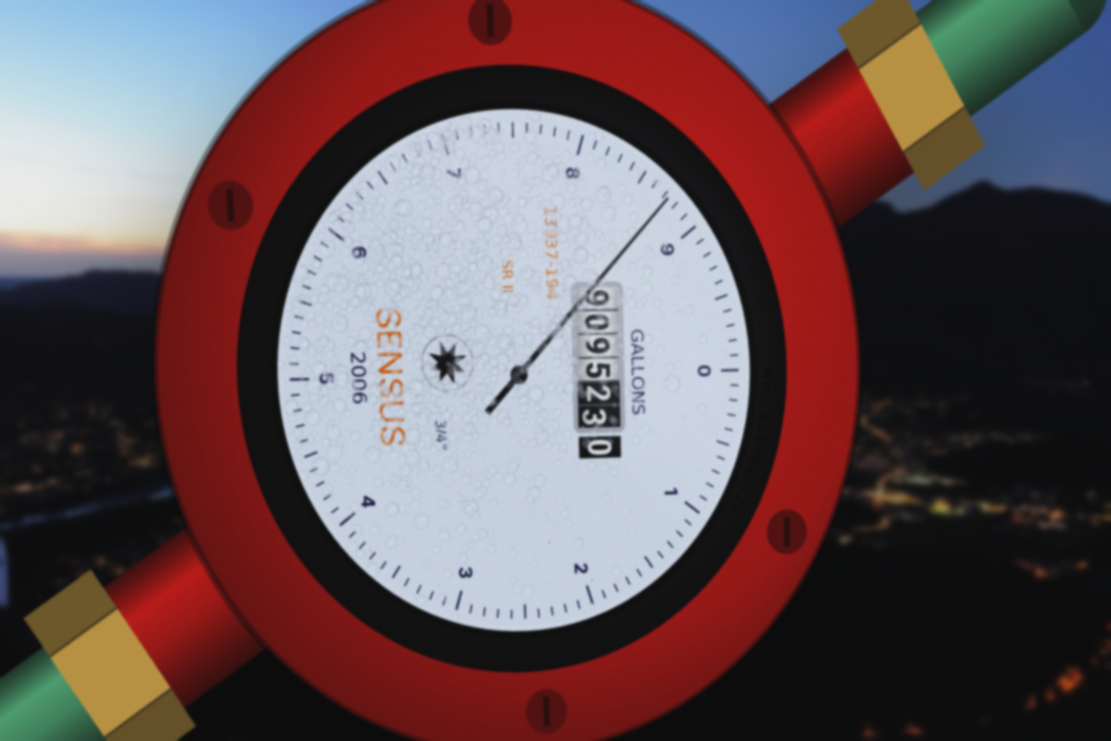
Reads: 9095228.7gal
